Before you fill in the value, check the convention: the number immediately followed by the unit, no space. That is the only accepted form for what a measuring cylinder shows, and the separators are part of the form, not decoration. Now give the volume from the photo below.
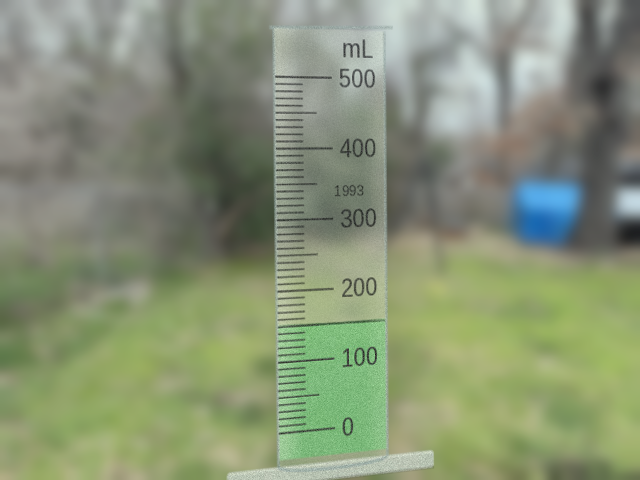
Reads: 150mL
